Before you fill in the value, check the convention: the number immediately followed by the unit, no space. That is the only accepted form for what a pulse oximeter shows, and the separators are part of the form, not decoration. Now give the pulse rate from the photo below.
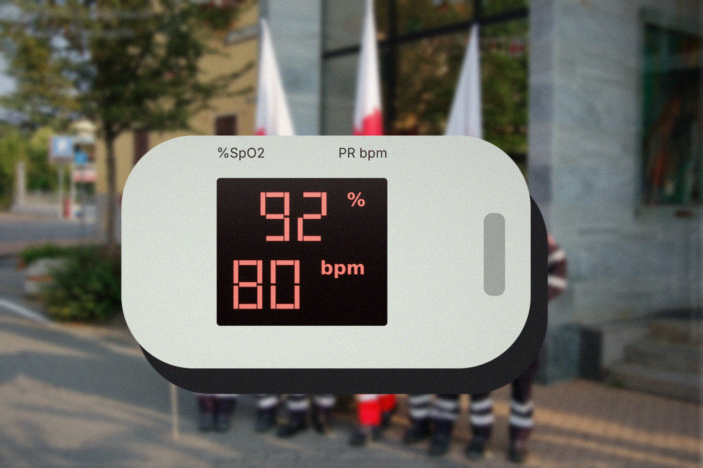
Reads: 80bpm
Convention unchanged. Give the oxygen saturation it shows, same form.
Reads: 92%
